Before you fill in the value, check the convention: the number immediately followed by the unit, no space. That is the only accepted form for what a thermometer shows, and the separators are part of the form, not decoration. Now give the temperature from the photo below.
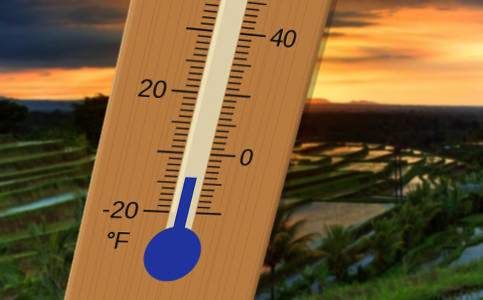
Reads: -8°F
